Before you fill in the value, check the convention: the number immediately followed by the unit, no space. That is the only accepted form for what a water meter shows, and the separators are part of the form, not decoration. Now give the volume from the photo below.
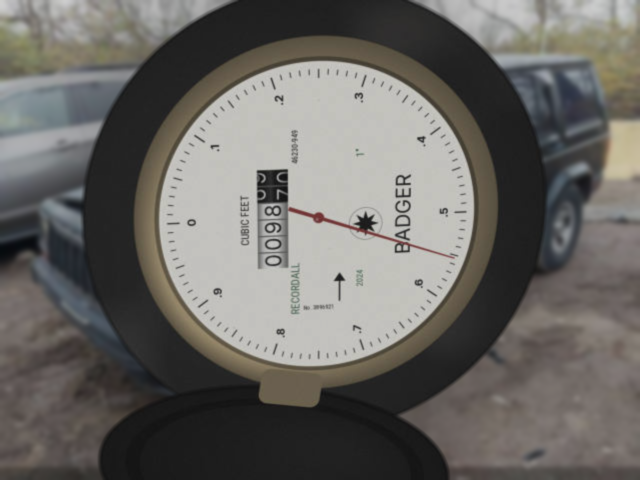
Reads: 9869.55ft³
